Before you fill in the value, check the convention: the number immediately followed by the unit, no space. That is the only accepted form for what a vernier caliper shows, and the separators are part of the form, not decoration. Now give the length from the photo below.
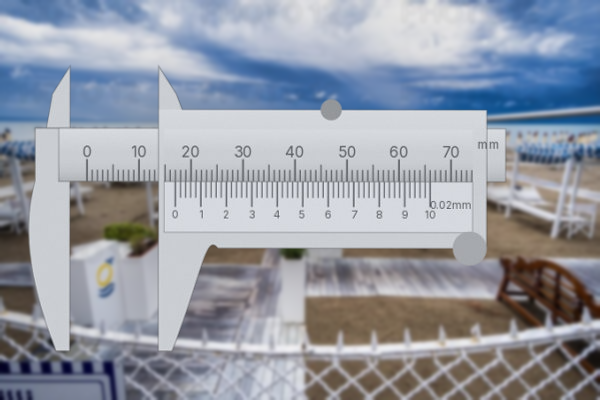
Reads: 17.0mm
